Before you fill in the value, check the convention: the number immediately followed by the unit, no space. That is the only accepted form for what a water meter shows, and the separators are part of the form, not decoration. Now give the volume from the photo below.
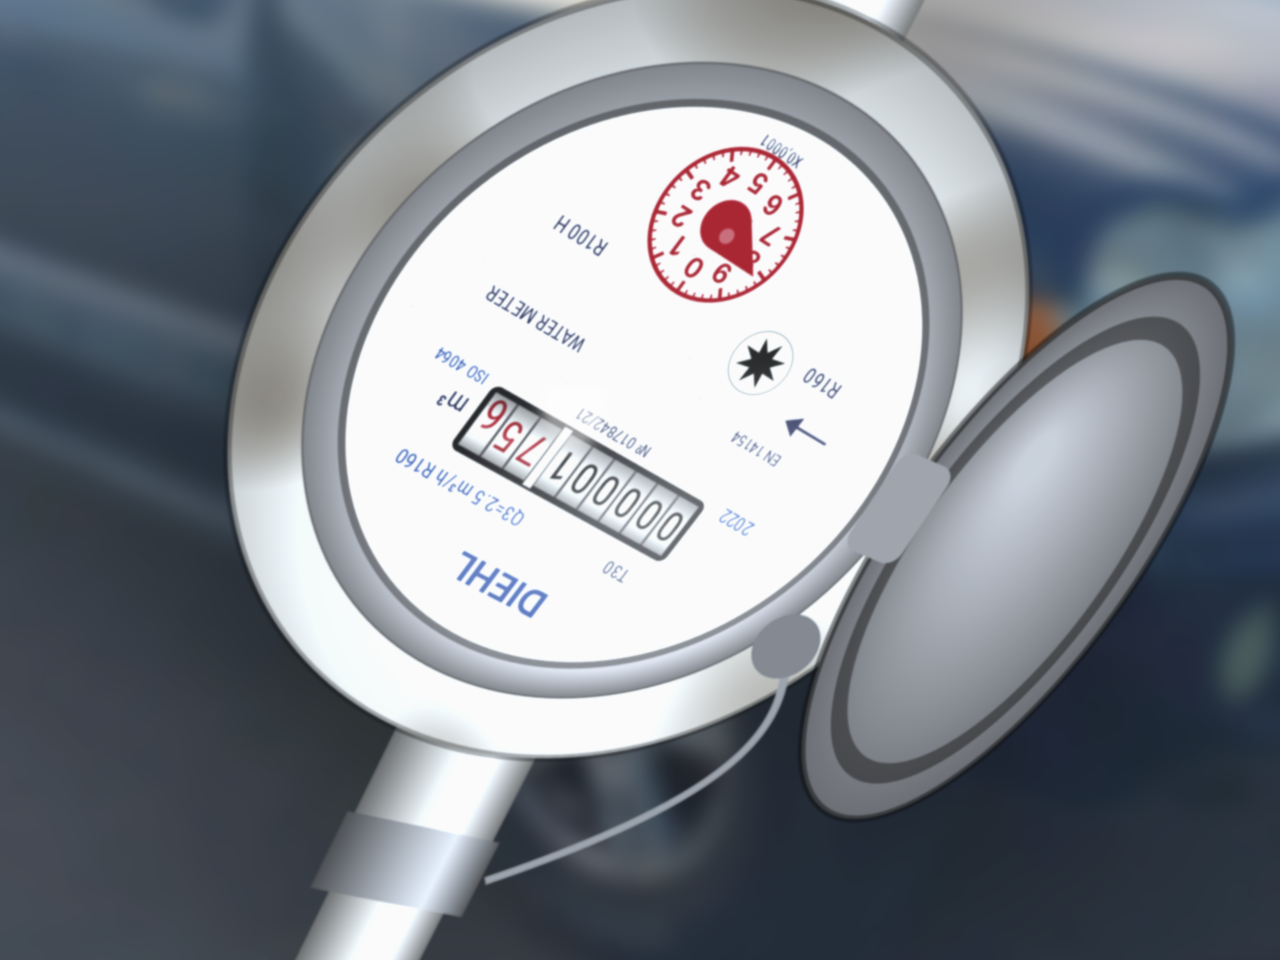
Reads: 1.7558m³
